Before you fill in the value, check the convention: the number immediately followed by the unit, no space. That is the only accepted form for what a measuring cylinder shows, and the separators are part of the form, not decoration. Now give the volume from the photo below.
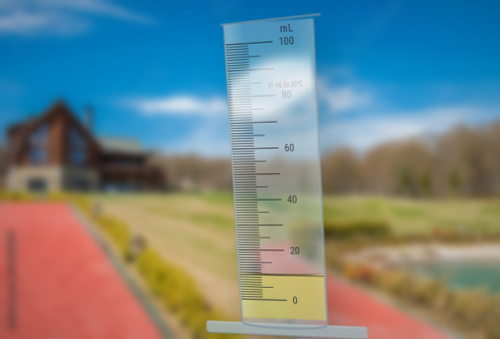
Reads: 10mL
